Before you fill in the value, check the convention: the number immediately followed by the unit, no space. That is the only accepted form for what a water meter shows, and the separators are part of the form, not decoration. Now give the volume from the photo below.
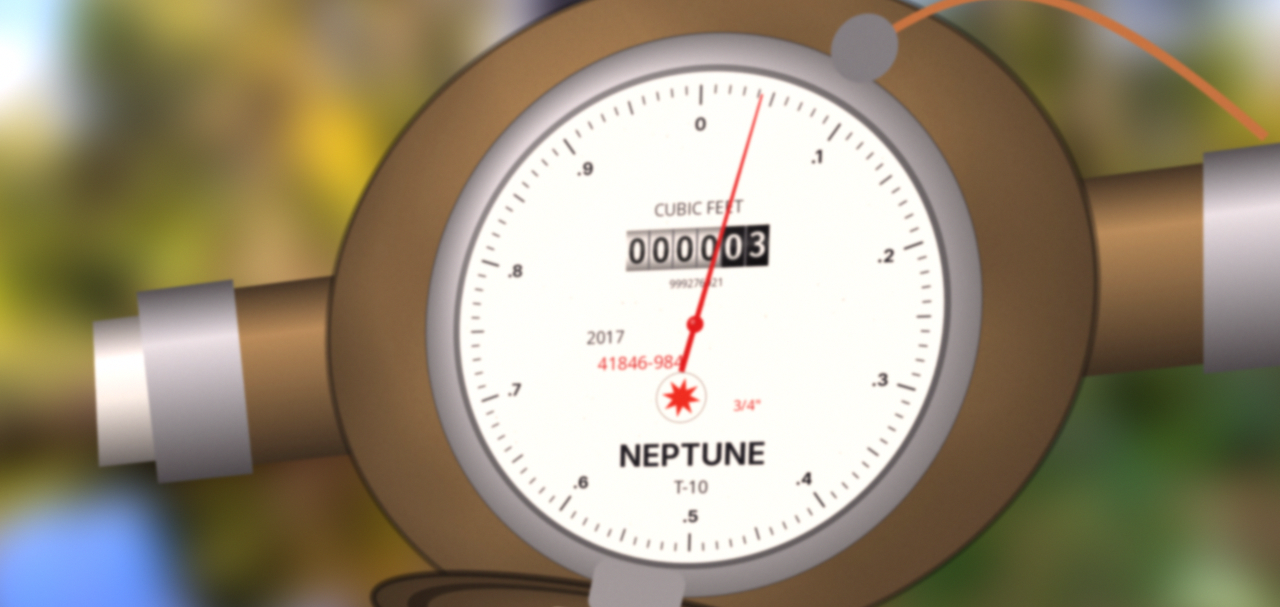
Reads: 3.04ft³
